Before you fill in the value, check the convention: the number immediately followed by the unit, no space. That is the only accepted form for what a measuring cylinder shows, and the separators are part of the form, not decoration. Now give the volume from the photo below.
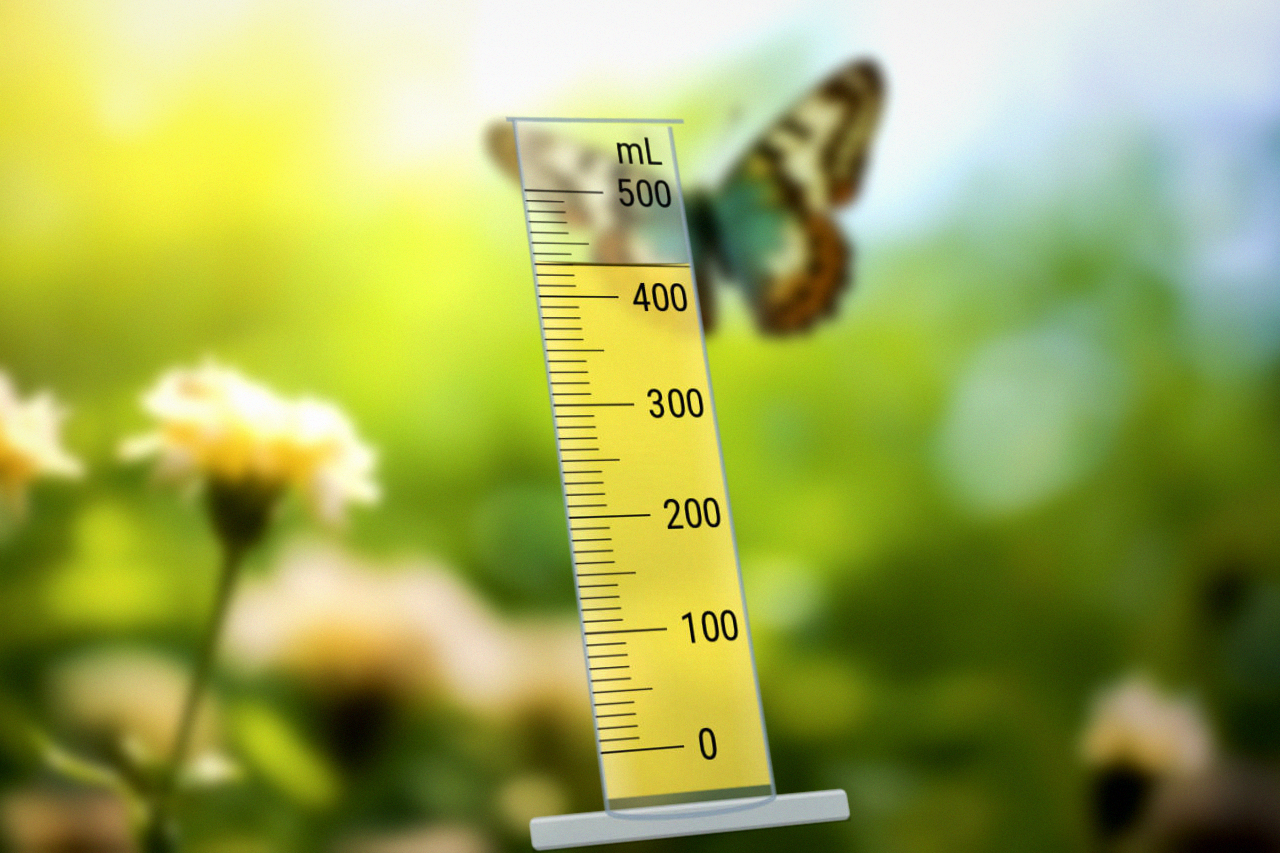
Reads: 430mL
